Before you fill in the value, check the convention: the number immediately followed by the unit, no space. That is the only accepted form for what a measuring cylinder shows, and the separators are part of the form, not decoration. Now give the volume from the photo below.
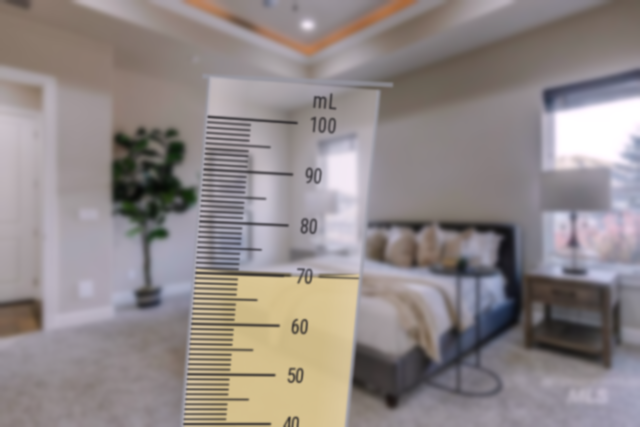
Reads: 70mL
